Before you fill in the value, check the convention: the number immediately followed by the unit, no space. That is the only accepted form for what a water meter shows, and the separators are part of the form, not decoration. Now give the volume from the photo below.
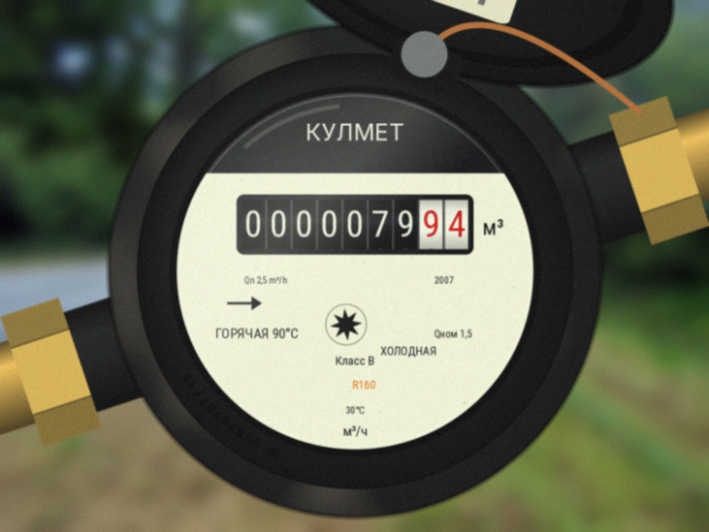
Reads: 79.94m³
